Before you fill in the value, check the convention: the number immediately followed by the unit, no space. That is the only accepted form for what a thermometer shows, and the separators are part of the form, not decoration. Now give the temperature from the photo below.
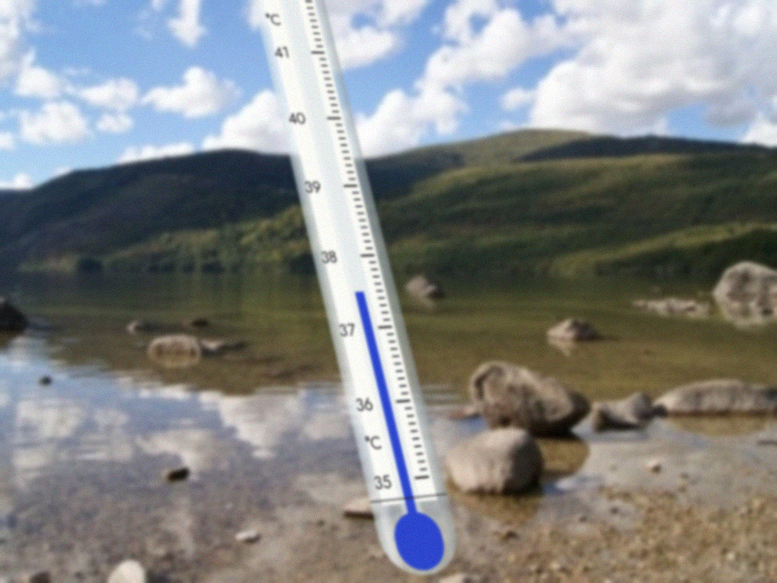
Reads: 37.5°C
